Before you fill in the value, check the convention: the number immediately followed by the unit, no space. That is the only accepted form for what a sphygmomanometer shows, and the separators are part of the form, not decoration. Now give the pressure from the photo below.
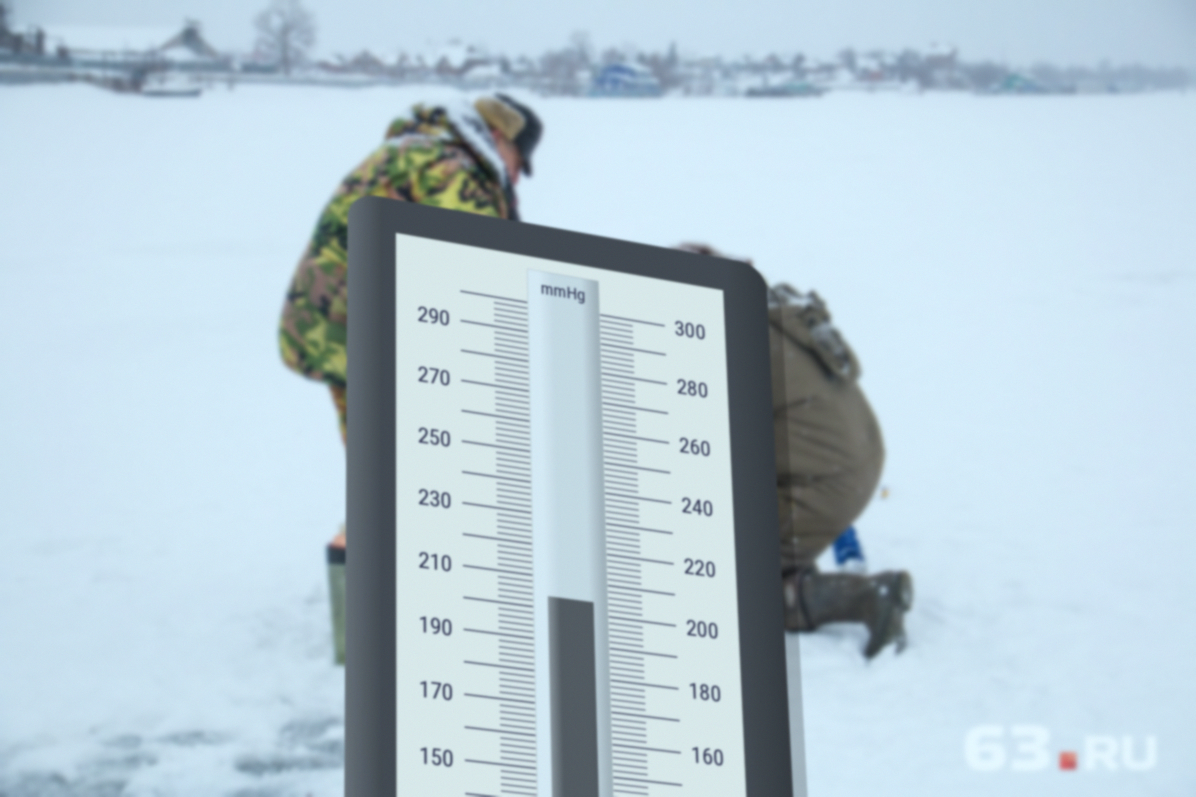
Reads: 204mmHg
